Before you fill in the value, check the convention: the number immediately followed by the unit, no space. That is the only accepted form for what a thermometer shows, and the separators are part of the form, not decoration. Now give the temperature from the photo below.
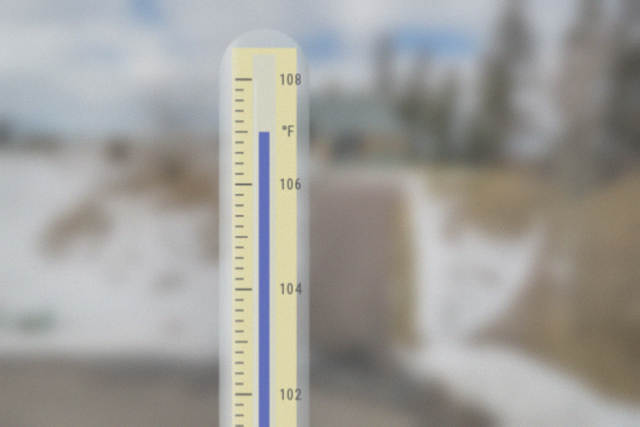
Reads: 107°F
